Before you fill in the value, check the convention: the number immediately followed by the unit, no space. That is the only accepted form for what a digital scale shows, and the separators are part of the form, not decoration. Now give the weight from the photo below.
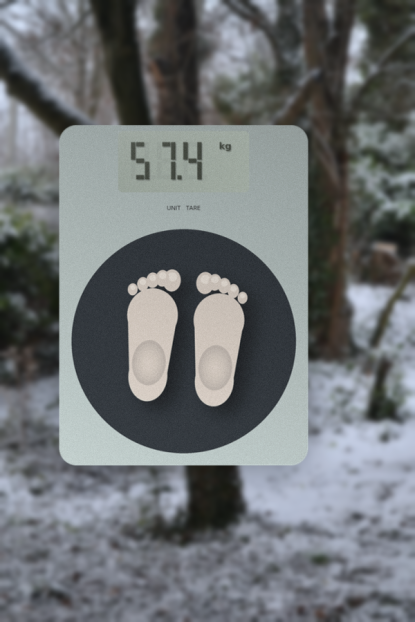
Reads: 57.4kg
